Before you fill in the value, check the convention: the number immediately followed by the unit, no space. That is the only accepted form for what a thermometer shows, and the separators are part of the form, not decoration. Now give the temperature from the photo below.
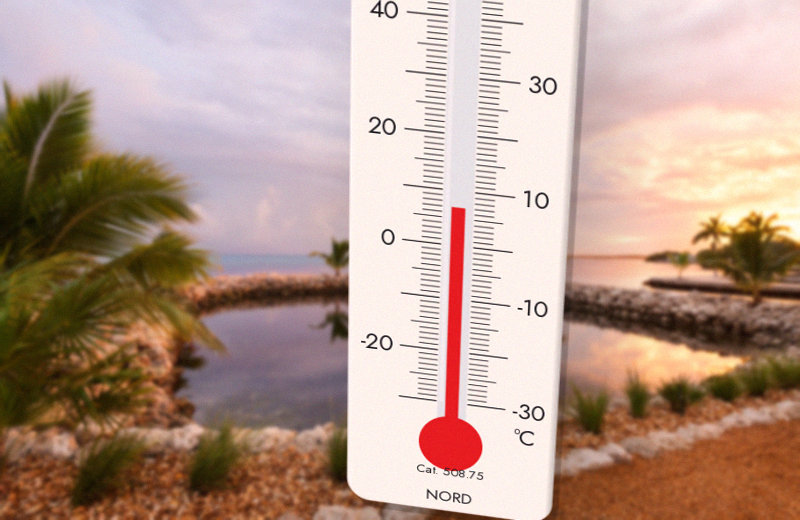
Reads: 7°C
